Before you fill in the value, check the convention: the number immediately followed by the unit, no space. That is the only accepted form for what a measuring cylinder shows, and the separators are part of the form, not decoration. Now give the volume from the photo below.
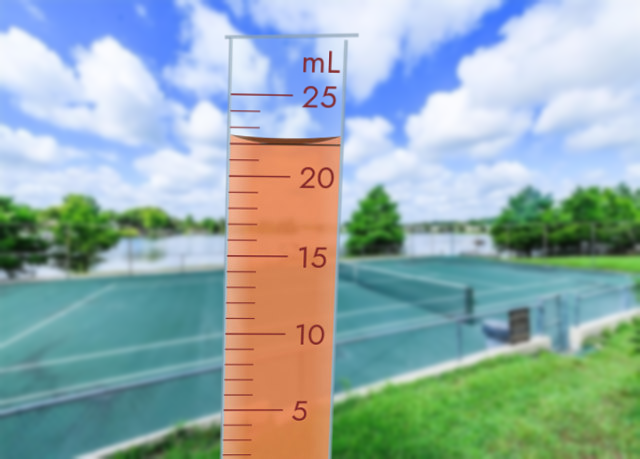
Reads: 22mL
